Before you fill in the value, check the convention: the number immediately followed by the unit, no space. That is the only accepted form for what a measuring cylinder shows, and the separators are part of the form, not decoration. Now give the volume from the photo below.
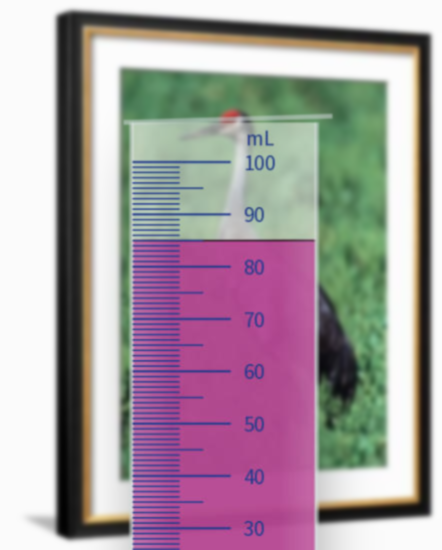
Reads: 85mL
